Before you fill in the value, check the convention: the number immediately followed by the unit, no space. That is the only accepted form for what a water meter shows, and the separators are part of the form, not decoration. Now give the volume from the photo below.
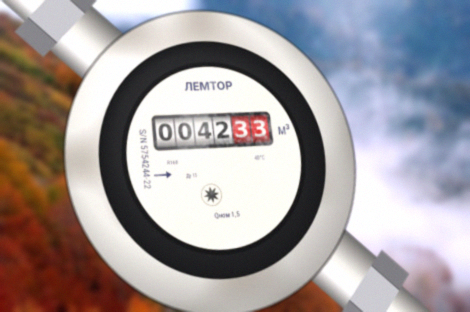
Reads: 42.33m³
